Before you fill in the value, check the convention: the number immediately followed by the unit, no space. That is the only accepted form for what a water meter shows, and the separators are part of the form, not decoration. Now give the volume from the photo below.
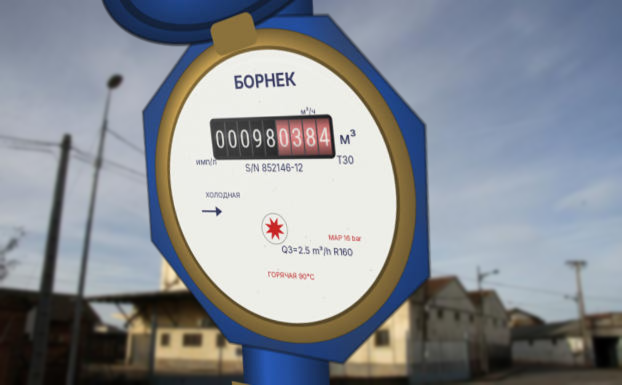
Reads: 98.0384m³
